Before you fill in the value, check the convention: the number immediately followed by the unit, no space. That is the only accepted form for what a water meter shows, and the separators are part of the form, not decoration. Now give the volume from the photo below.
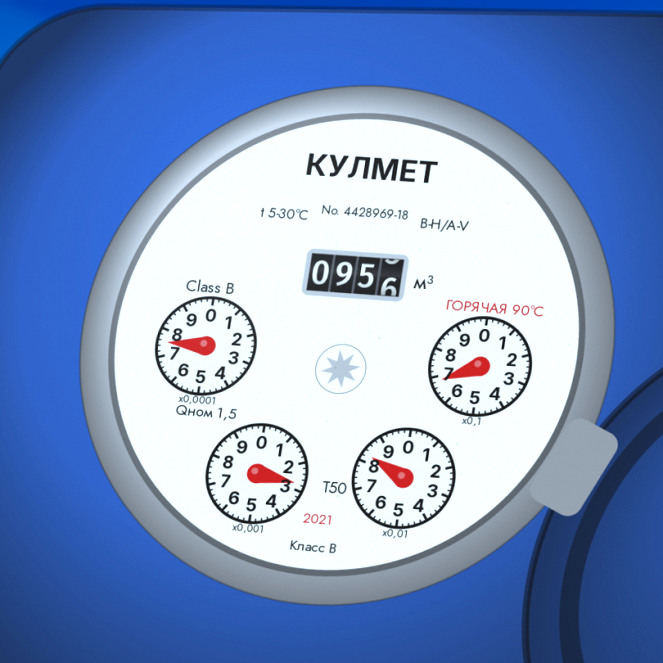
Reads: 955.6827m³
